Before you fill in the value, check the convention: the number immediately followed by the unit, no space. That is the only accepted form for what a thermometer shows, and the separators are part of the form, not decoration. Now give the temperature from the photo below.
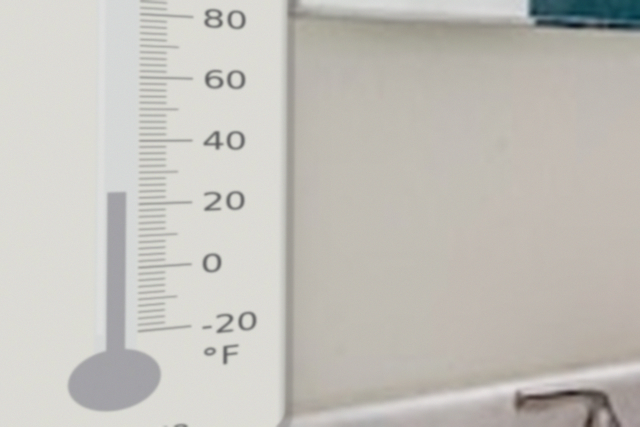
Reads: 24°F
